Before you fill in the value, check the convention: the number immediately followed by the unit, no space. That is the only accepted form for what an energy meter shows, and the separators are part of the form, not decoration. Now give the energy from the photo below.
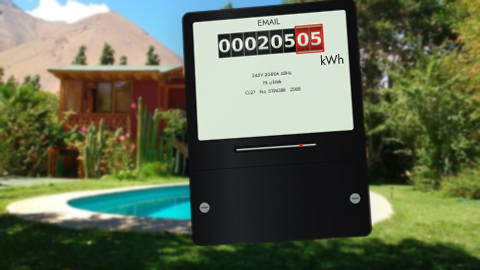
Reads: 205.05kWh
